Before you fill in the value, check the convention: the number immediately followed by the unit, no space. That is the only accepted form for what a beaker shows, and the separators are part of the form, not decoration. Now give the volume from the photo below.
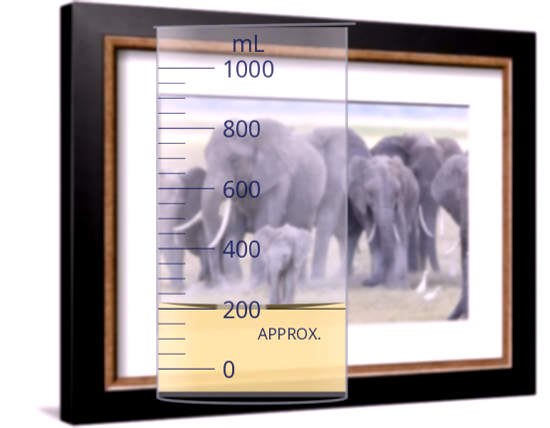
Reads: 200mL
